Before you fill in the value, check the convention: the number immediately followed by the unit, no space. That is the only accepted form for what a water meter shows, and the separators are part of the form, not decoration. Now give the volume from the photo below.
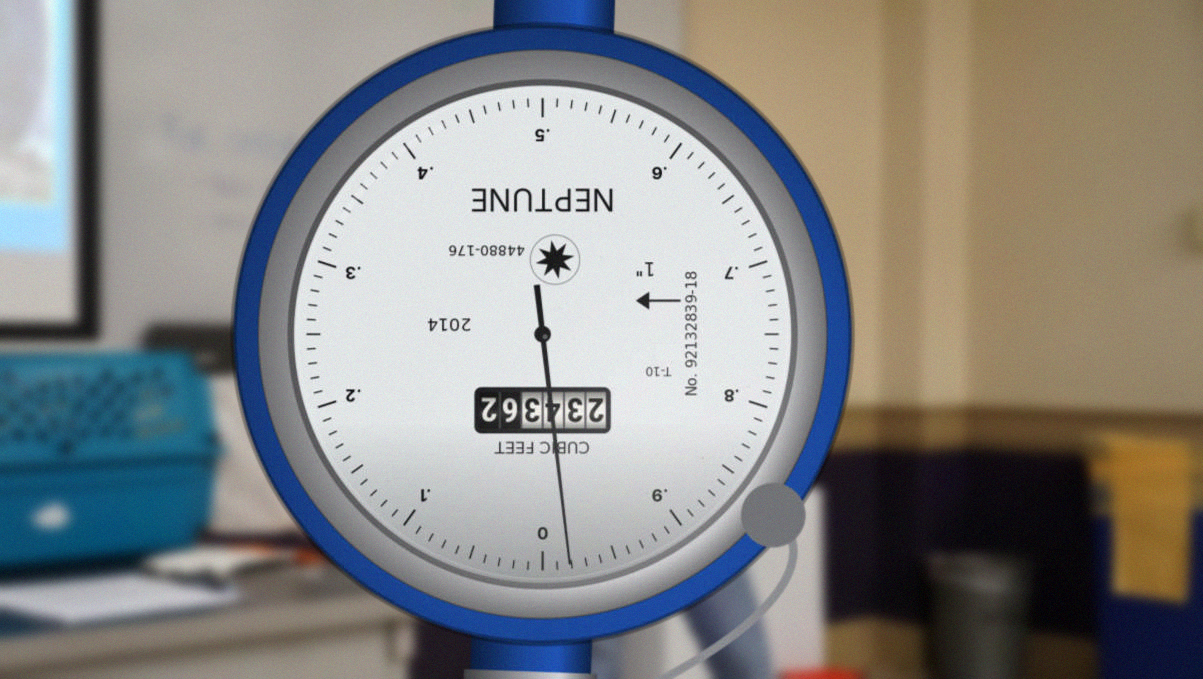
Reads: 234361.98ft³
